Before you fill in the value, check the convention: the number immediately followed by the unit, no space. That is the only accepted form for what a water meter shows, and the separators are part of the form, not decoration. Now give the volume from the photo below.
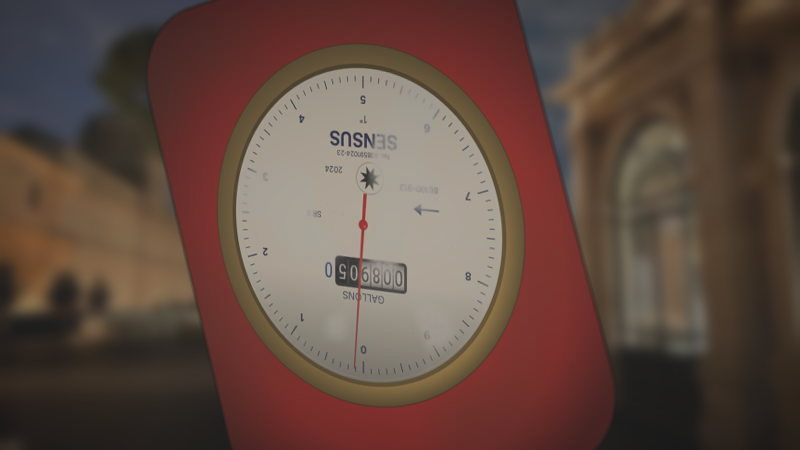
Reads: 89050.1gal
